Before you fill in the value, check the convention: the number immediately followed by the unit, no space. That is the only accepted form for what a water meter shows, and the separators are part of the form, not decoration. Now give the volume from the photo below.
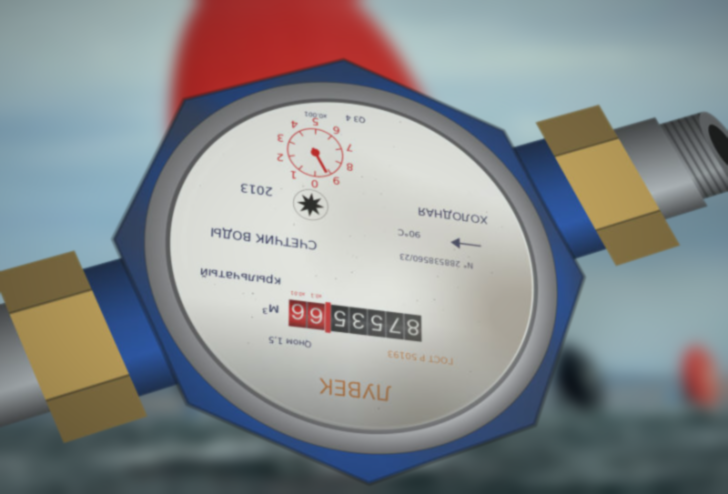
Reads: 87535.659m³
